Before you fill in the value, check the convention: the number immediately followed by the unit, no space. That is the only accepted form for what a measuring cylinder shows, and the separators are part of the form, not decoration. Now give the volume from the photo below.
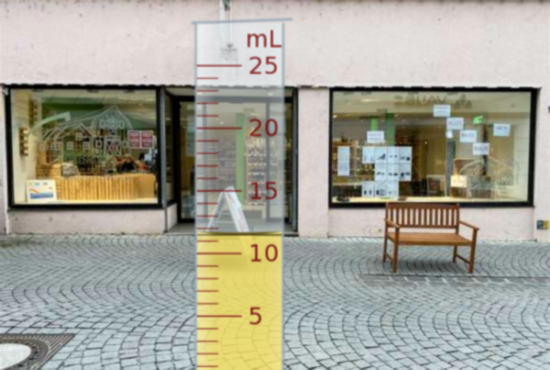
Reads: 11.5mL
